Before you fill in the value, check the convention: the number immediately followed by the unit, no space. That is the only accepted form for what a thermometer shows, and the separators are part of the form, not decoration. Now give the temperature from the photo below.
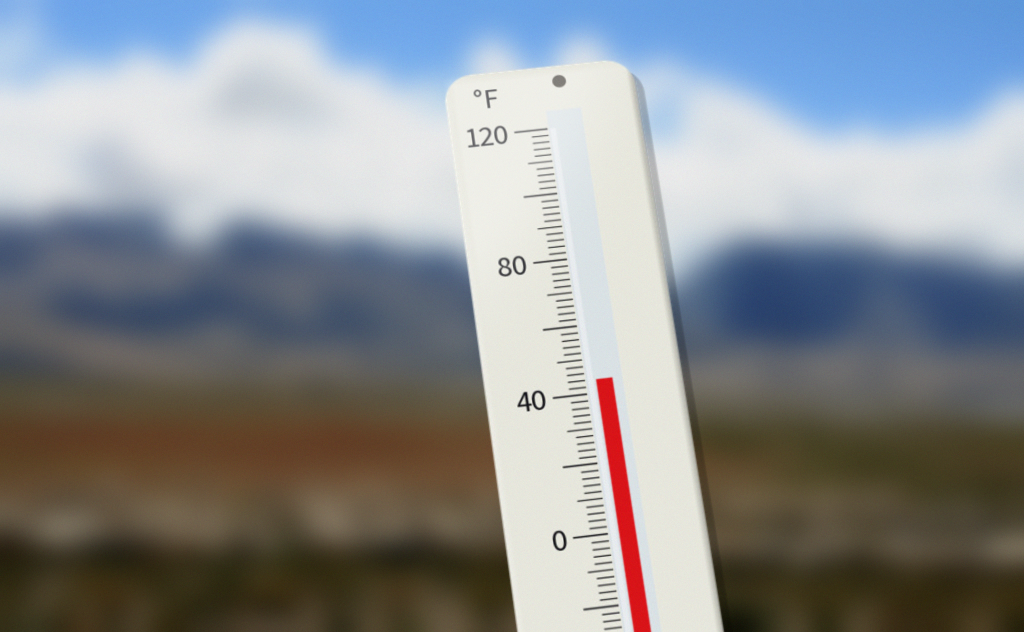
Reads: 44°F
